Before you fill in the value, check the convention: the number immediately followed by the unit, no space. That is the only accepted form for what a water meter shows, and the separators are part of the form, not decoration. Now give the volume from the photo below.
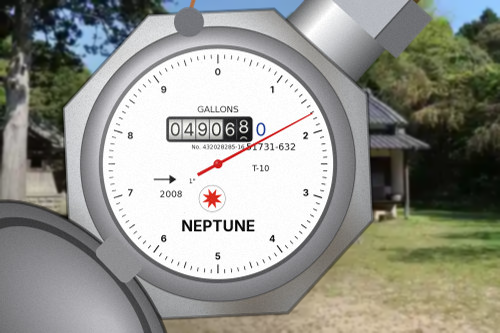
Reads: 490681.7gal
